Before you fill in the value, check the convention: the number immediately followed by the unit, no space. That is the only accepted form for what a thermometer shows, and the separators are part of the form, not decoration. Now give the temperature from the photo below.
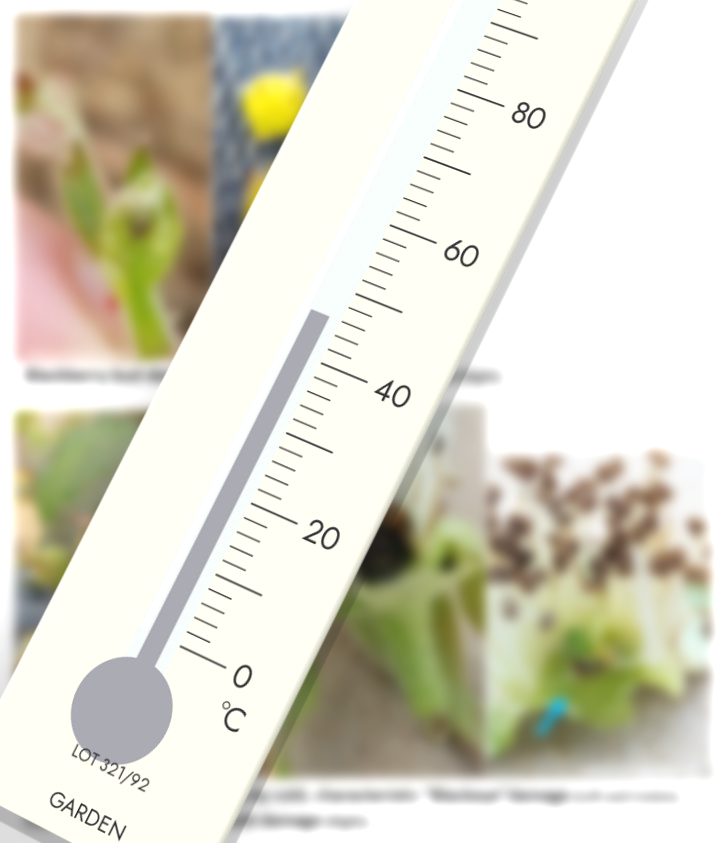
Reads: 46°C
